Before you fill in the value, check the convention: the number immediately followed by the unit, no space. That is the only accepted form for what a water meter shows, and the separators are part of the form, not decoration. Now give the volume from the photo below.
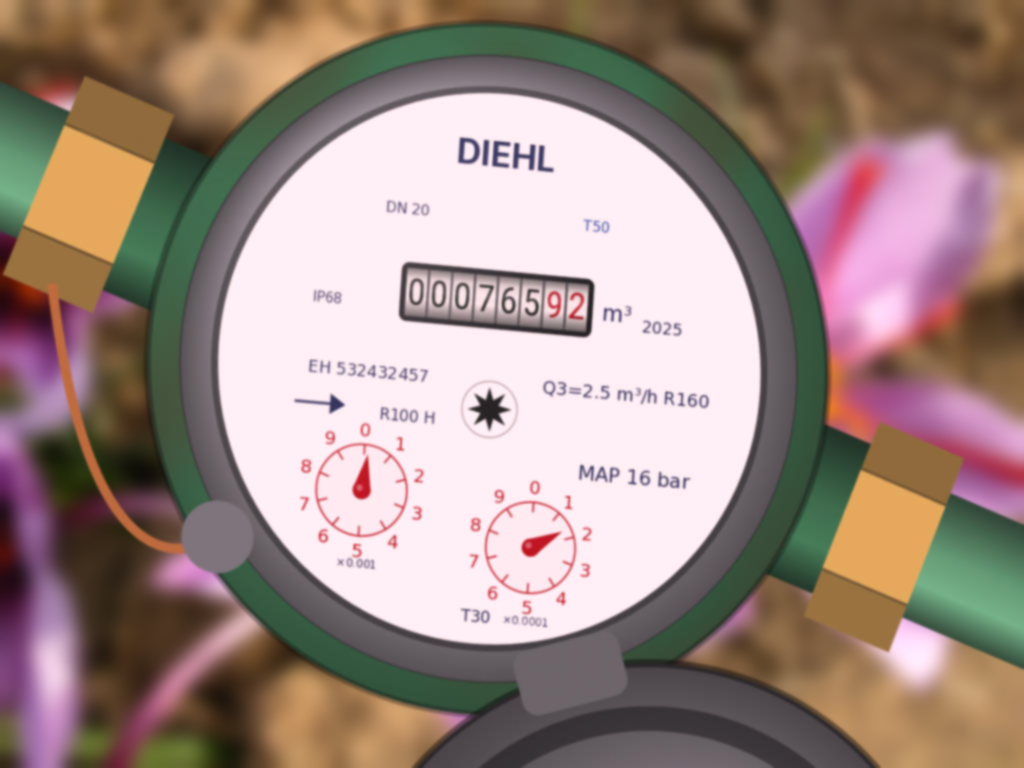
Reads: 765.9201m³
